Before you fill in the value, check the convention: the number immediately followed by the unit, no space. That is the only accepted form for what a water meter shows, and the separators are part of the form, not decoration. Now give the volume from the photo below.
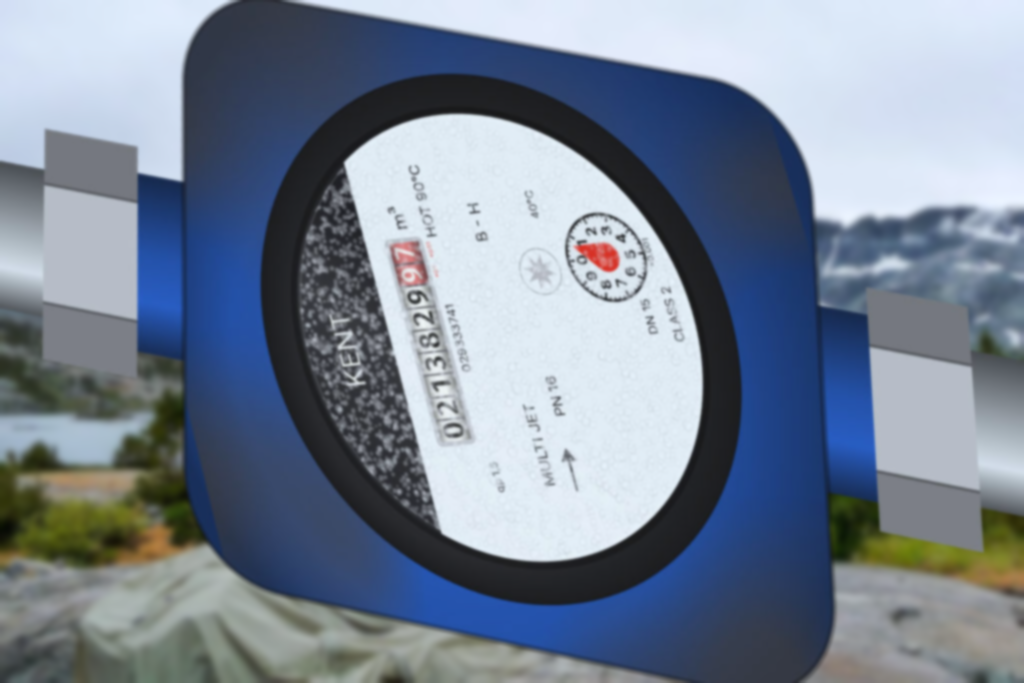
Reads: 213829.970m³
